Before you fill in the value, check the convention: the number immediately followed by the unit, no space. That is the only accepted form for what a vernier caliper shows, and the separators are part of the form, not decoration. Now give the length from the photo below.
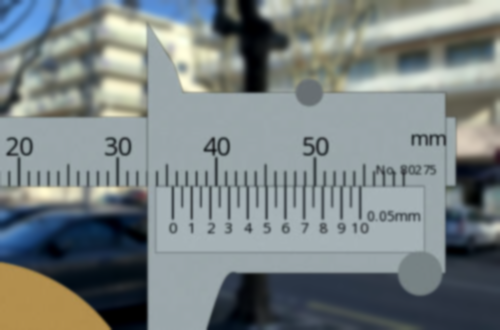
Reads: 35.6mm
